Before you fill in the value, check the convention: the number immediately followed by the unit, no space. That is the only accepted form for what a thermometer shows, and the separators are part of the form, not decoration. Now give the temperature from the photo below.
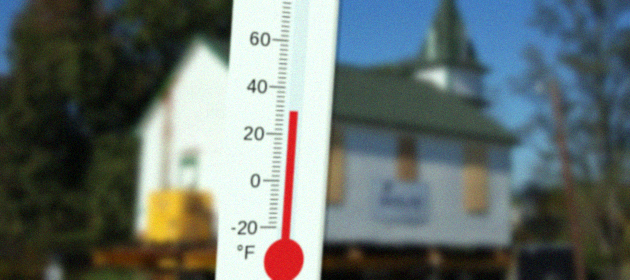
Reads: 30°F
